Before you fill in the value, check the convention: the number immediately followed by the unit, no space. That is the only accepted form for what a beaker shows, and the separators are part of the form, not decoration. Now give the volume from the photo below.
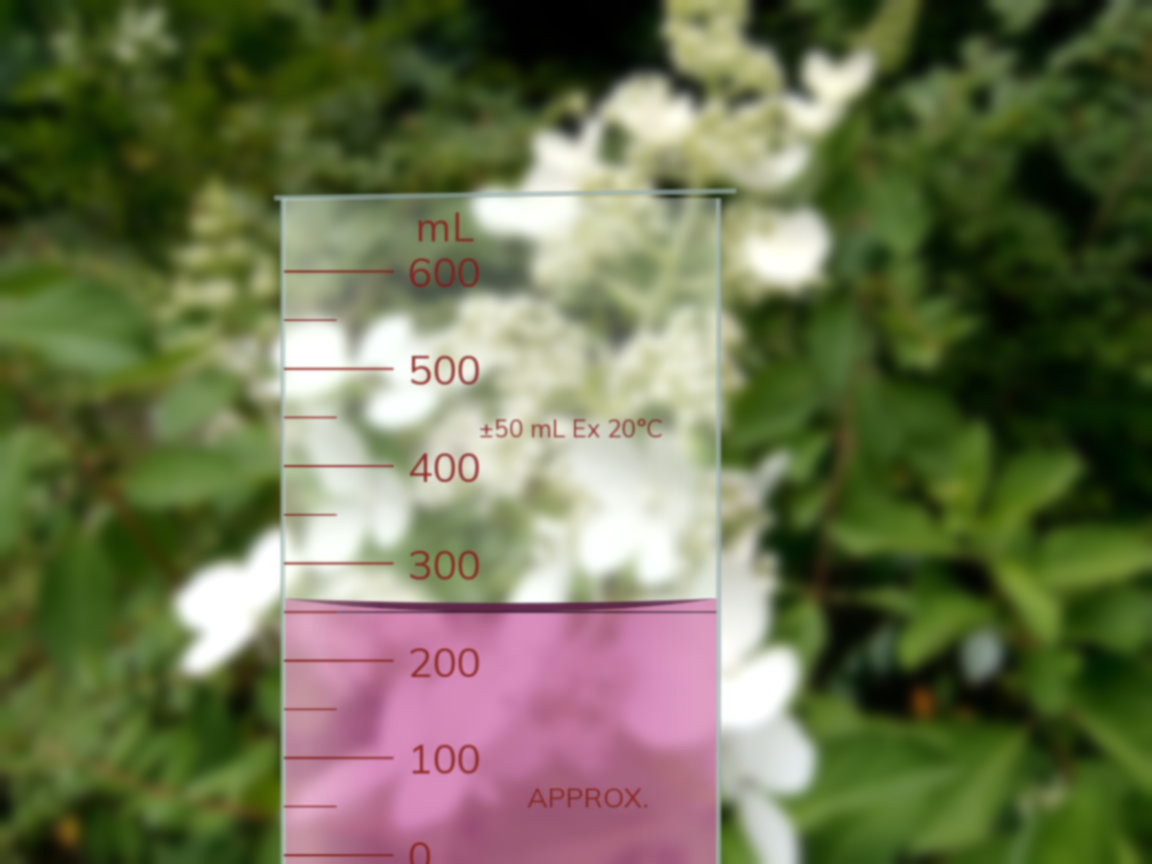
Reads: 250mL
